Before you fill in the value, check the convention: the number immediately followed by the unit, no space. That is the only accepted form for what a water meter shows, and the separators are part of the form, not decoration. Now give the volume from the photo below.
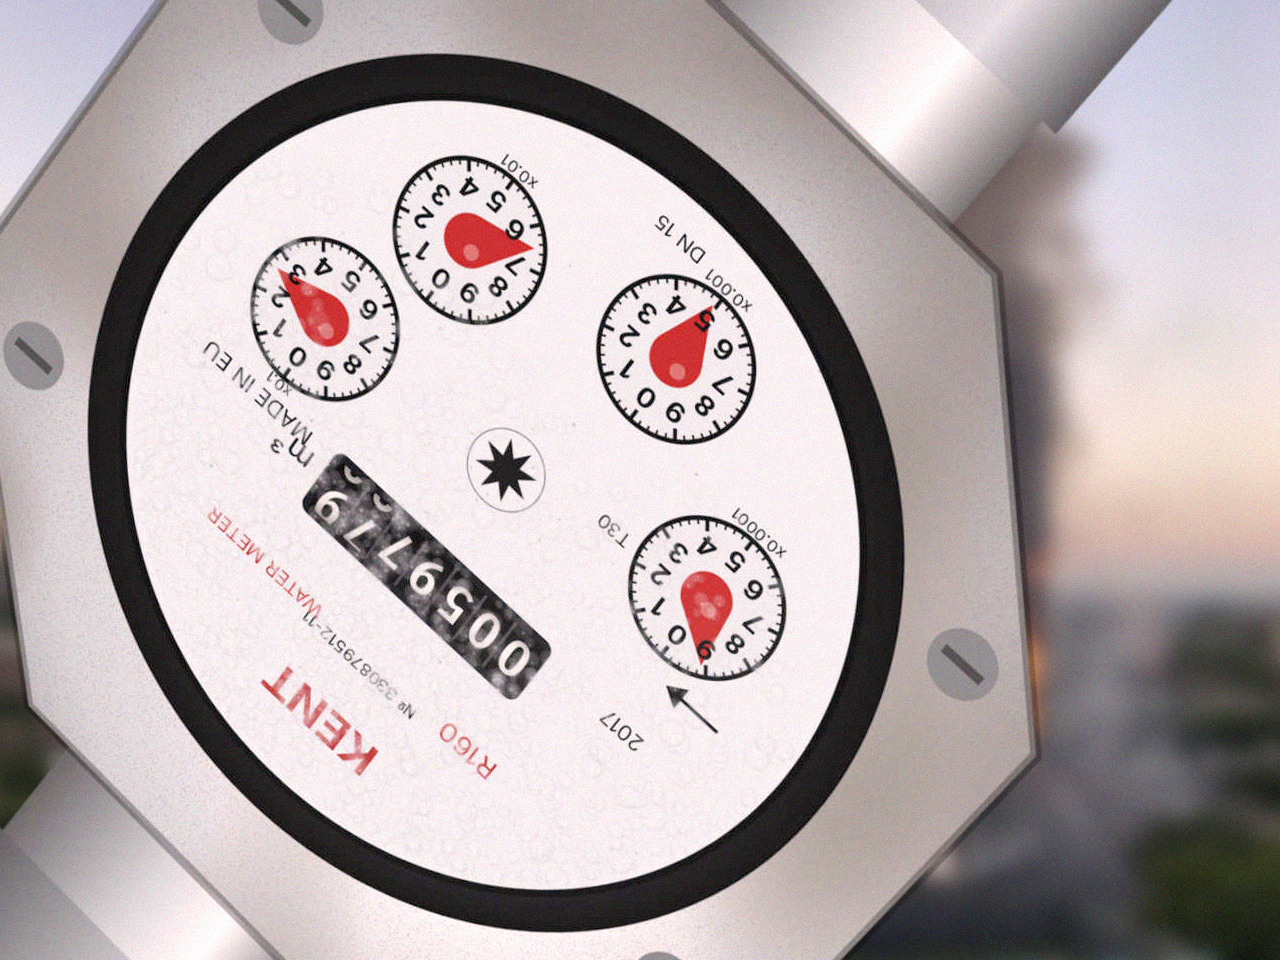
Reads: 59779.2649m³
